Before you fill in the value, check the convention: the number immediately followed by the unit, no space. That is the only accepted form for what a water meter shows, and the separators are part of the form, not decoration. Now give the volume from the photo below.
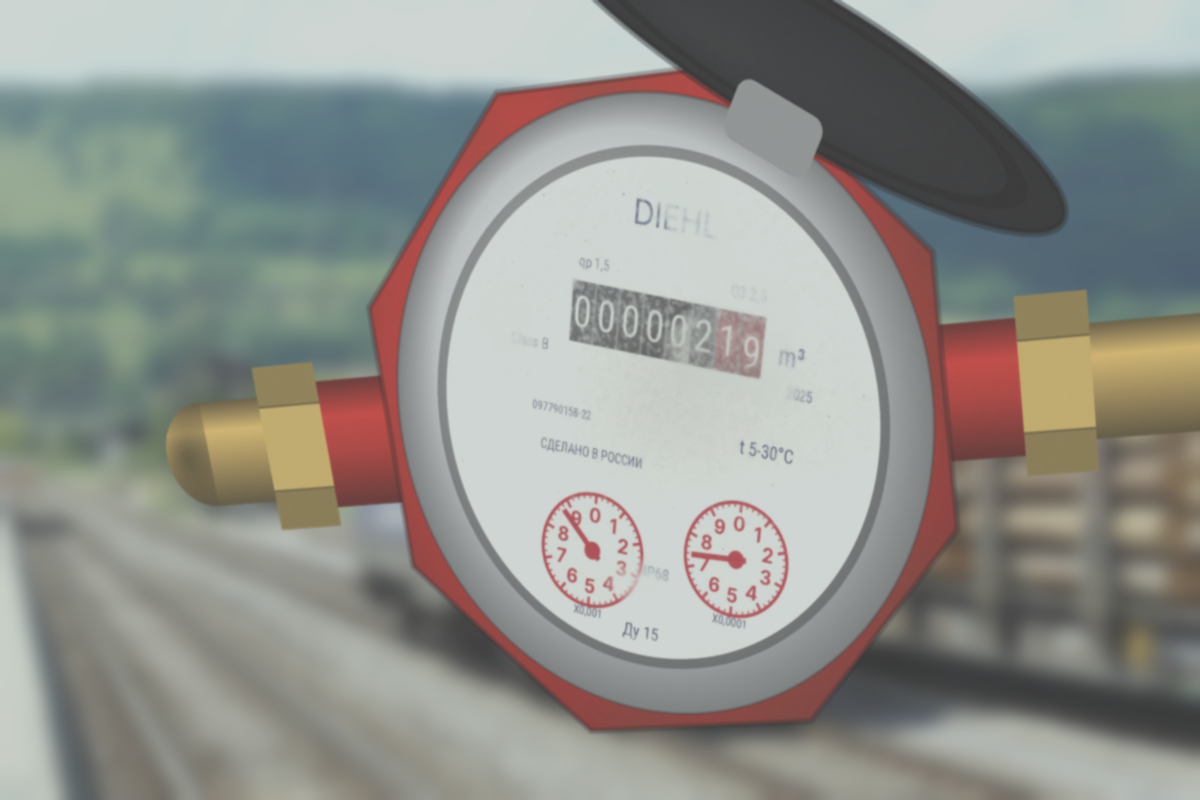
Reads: 2.1887m³
